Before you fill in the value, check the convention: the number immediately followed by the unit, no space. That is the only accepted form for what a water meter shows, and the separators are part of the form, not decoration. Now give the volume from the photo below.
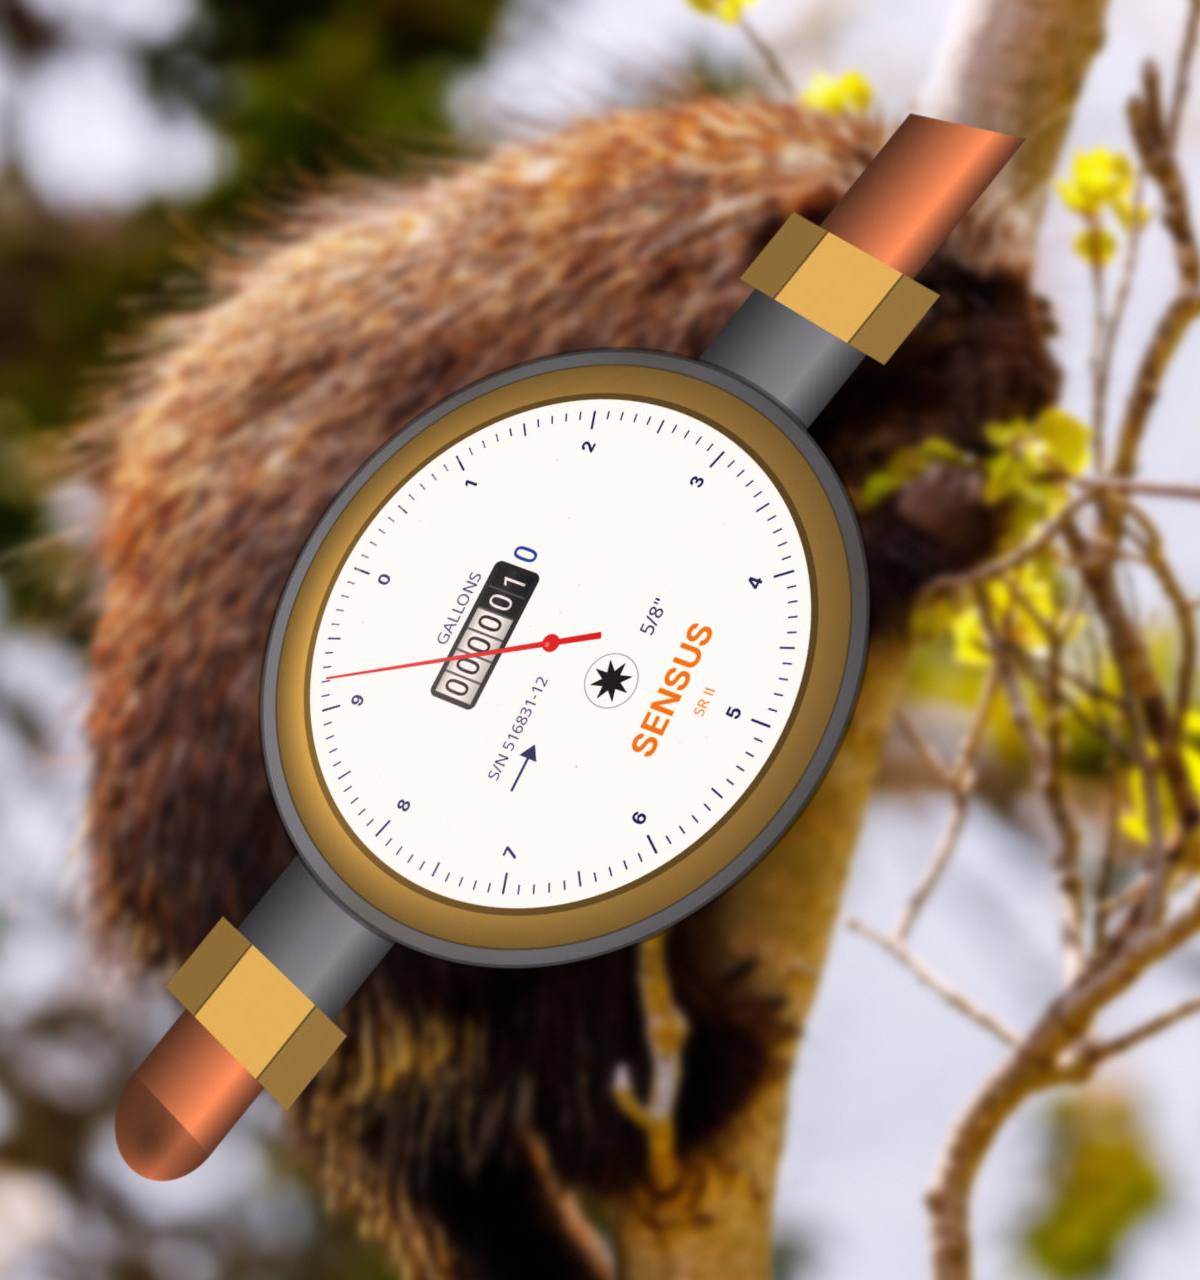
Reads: 9.2gal
